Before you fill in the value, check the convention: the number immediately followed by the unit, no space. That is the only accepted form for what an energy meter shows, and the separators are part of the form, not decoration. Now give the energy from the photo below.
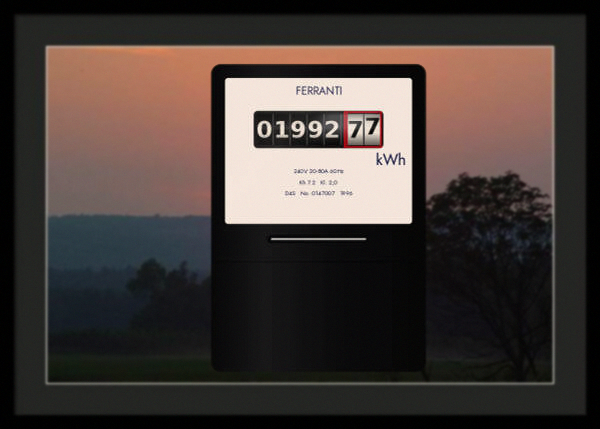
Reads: 1992.77kWh
